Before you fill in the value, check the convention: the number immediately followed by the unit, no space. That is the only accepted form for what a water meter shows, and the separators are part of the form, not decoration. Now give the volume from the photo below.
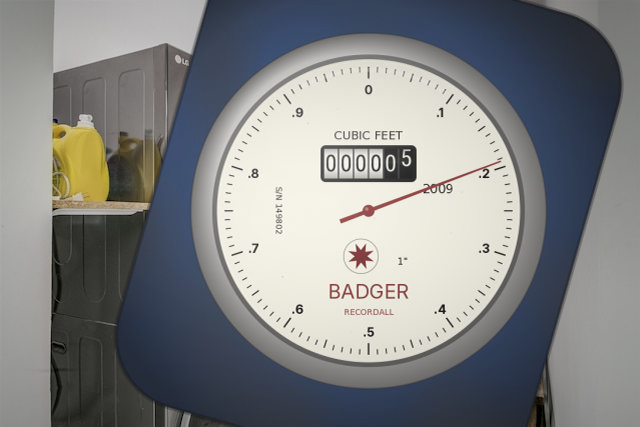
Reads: 5.19ft³
